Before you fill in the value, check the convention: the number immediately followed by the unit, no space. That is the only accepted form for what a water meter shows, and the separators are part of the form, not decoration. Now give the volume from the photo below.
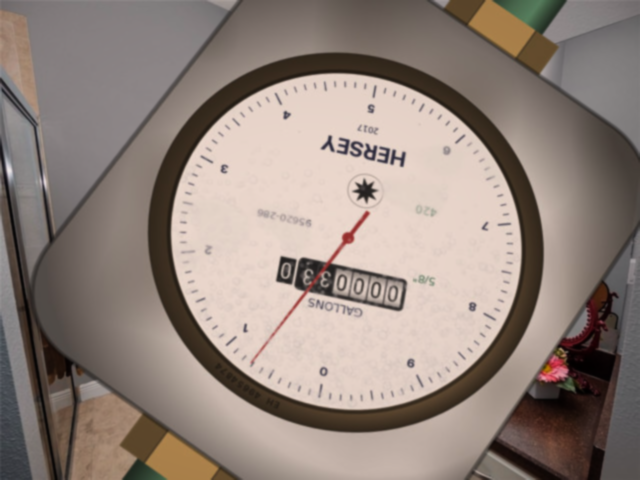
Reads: 330.7gal
